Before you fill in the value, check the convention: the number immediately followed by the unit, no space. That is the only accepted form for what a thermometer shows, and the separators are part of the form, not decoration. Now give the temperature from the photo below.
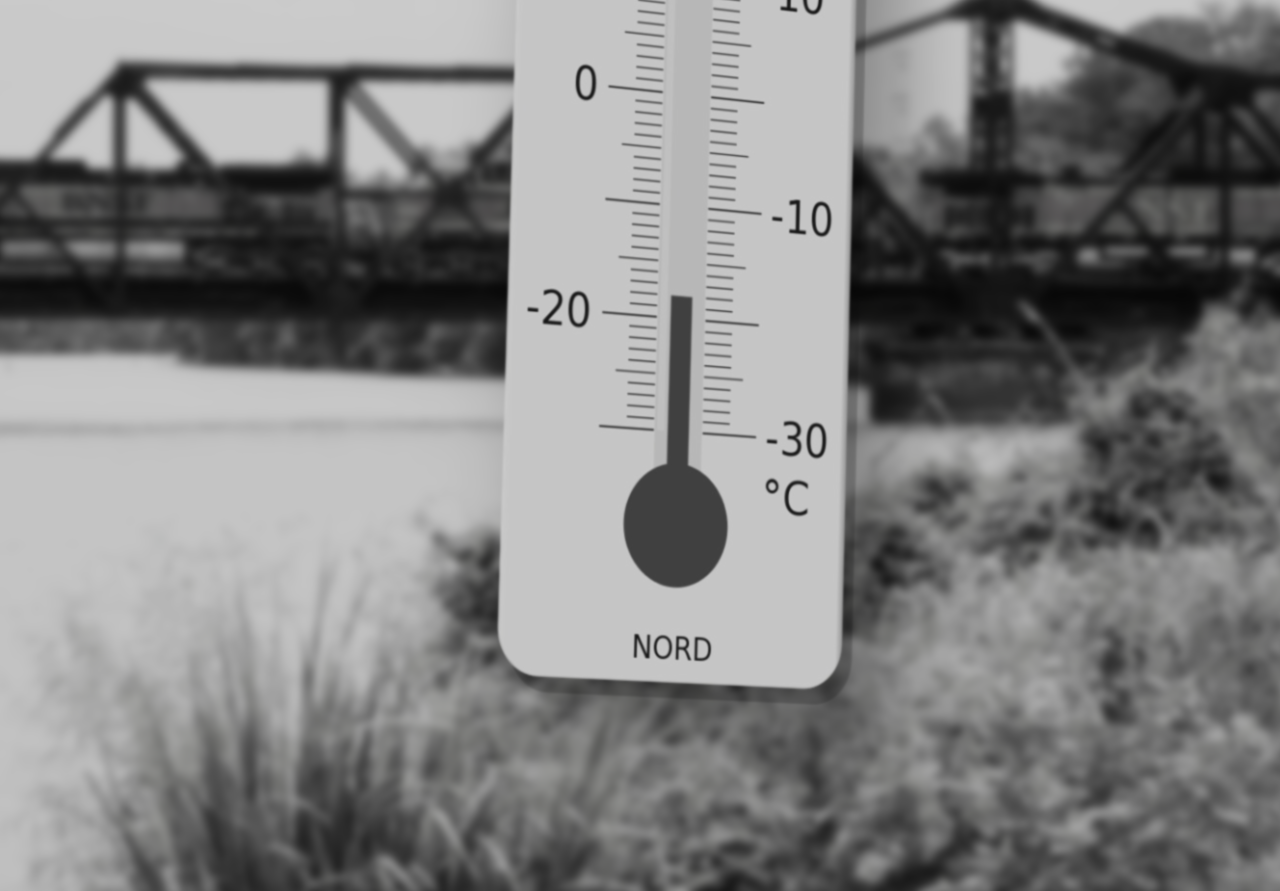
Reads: -18°C
